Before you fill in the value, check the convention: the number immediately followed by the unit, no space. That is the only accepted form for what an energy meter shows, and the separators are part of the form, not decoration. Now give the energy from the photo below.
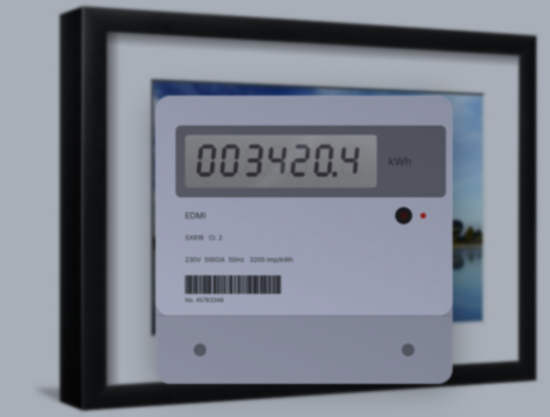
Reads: 3420.4kWh
